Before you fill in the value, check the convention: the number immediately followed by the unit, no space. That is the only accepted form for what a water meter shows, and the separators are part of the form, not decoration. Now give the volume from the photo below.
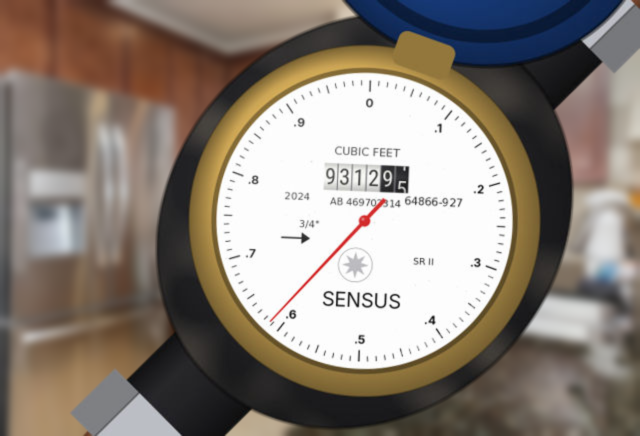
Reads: 931294.61ft³
